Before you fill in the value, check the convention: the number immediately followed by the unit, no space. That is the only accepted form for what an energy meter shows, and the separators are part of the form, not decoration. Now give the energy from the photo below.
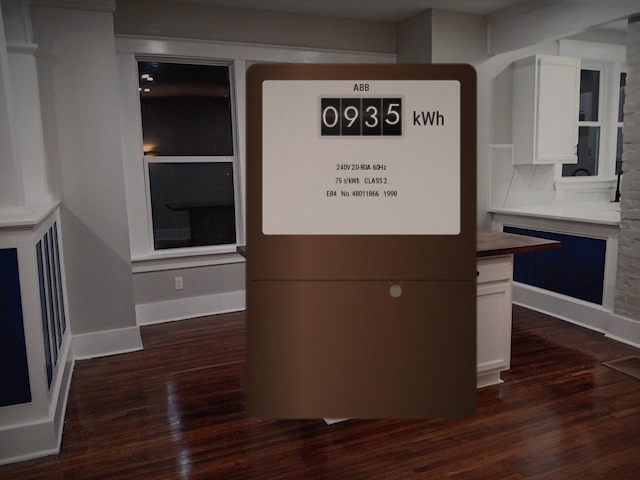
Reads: 935kWh
